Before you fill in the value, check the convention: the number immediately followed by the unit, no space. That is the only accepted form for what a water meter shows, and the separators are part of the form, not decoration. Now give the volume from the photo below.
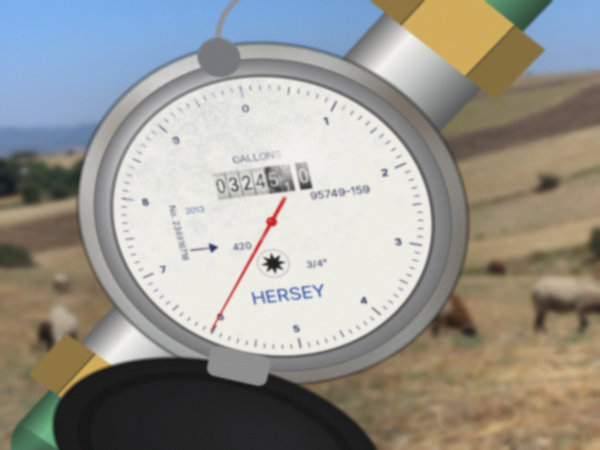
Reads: 324506.0gal
